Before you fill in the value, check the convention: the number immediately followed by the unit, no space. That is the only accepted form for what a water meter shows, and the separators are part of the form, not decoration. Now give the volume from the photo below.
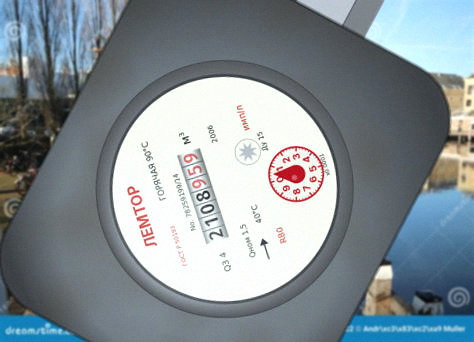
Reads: 2108.9590m³
